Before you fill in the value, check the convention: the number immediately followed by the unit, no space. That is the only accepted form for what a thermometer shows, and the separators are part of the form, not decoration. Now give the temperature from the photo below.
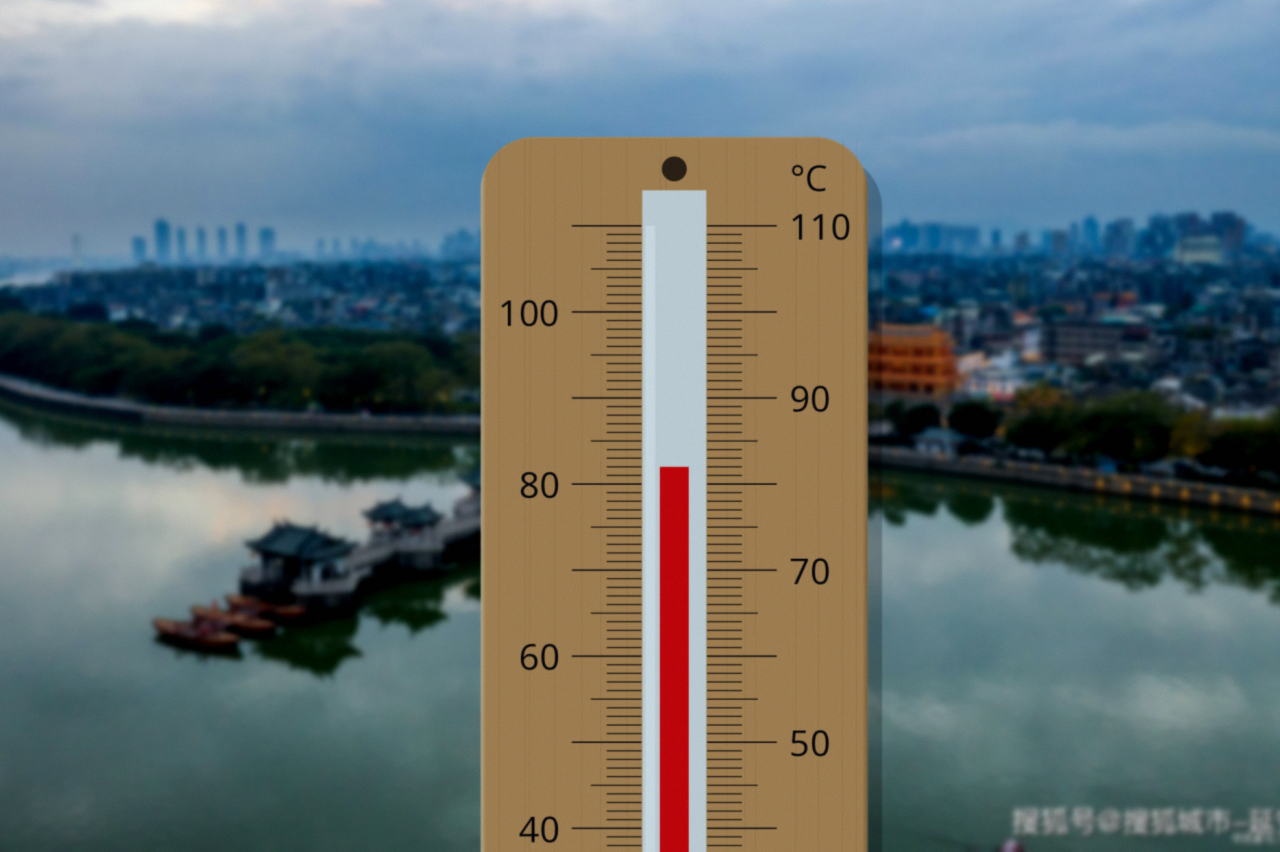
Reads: 82°C
